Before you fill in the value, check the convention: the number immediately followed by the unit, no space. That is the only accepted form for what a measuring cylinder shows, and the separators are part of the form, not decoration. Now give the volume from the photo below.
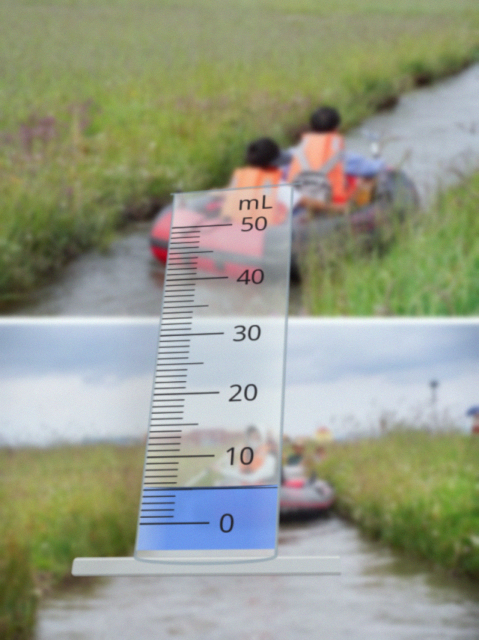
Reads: 5mL
